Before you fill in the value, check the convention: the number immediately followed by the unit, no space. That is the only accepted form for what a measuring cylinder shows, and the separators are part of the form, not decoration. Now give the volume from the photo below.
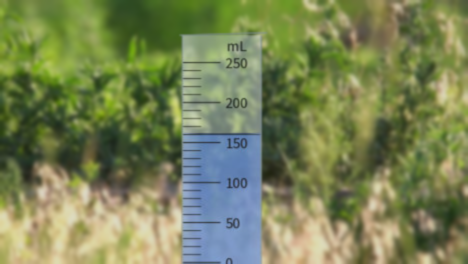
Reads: 160mL
